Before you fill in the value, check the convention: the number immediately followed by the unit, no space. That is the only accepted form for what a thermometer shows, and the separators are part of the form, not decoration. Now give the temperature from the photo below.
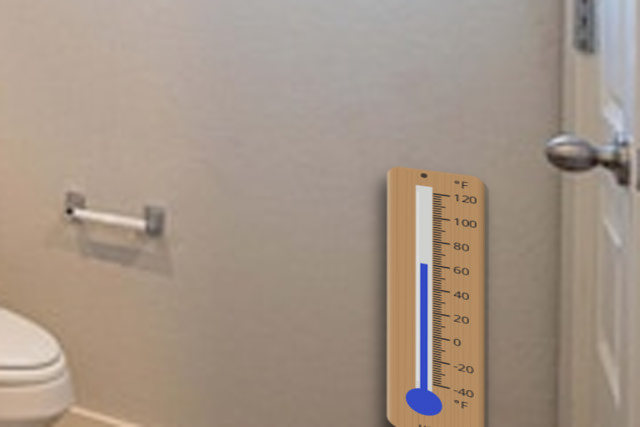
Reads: 60°F
